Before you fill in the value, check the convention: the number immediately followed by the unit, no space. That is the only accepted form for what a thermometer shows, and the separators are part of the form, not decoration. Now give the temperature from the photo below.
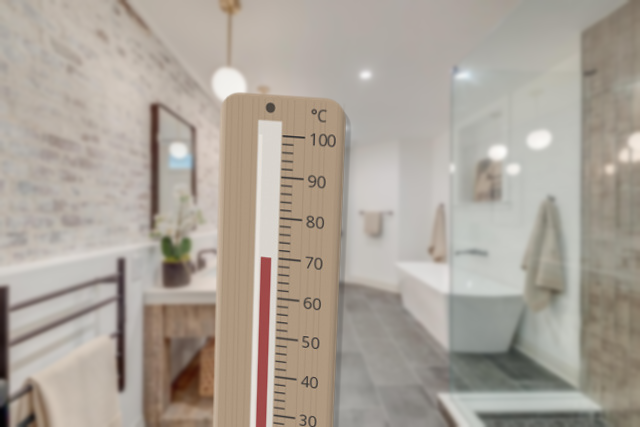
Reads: 70°C
